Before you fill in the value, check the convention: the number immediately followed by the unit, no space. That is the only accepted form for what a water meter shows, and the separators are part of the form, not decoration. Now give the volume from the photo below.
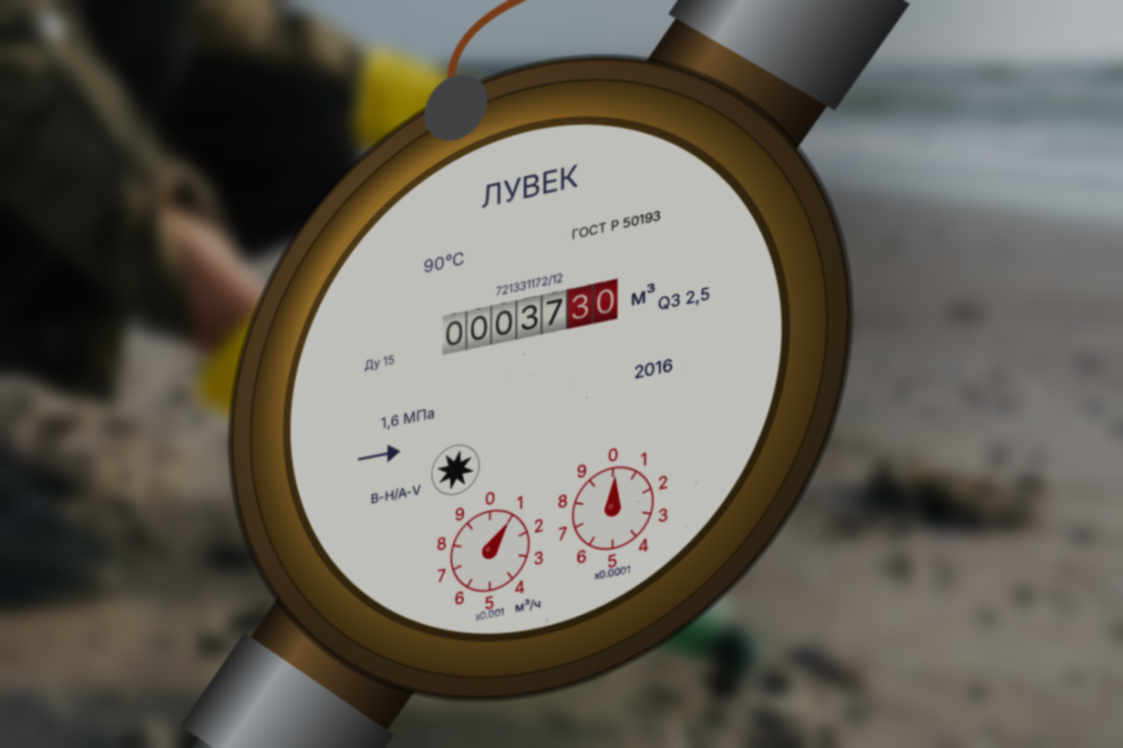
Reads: 37.3010m³
